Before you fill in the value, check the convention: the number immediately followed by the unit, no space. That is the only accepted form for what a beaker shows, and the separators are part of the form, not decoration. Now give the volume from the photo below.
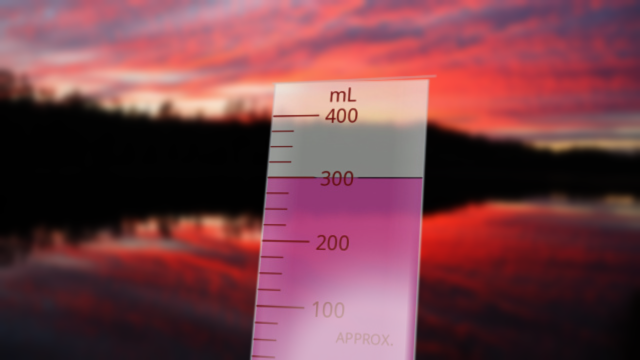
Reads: 300mL
